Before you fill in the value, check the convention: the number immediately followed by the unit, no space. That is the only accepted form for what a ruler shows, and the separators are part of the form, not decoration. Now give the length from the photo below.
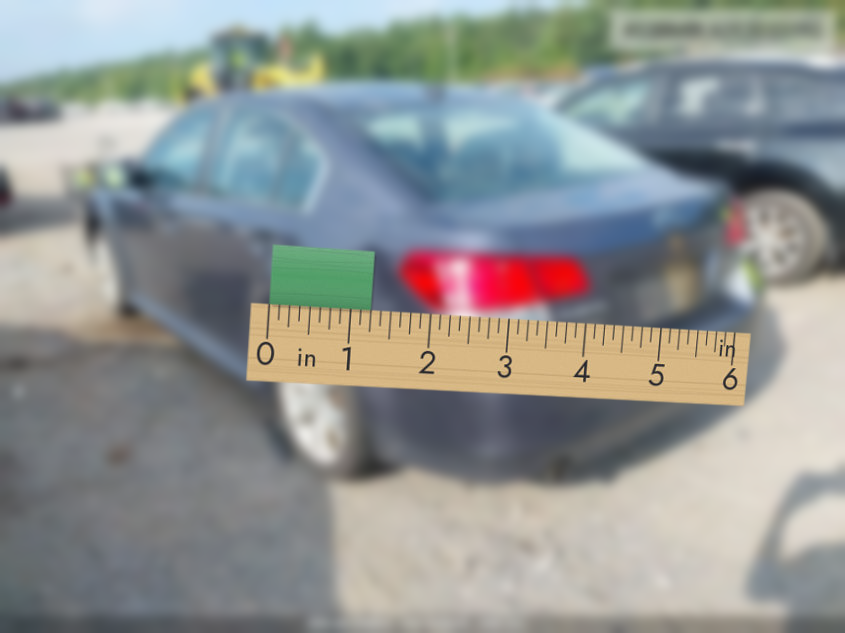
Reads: 1.25in
